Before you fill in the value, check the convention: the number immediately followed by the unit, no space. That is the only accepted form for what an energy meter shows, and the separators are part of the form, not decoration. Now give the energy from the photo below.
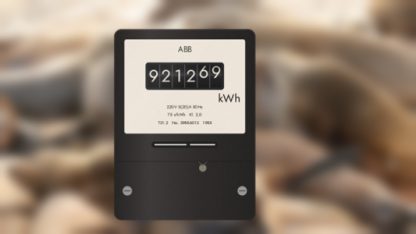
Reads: 921269kWh
